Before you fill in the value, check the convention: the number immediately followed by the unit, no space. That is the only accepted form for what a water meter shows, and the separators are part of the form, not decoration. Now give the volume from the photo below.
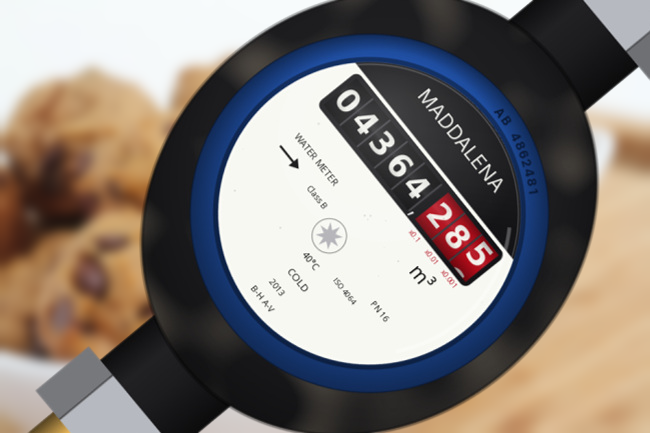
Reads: 4364.285m³
